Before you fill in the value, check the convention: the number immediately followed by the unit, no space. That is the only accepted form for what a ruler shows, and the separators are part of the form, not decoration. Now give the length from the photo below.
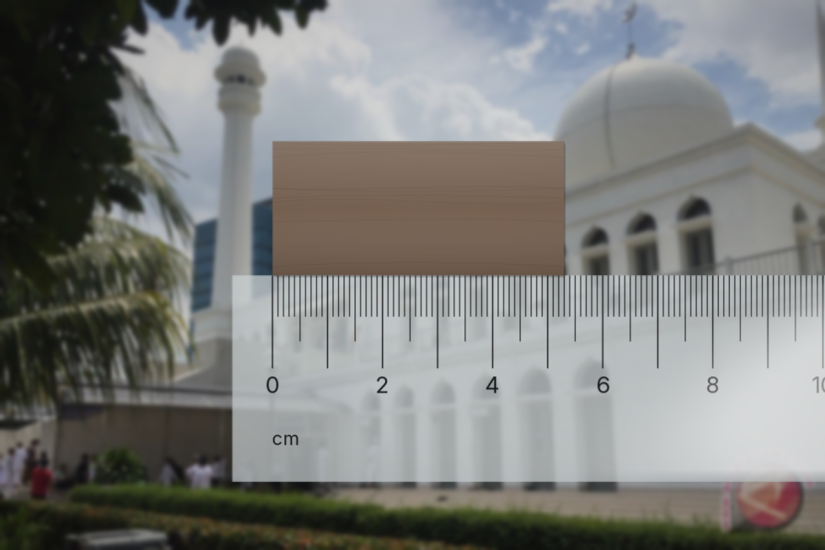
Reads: 5.3cm
